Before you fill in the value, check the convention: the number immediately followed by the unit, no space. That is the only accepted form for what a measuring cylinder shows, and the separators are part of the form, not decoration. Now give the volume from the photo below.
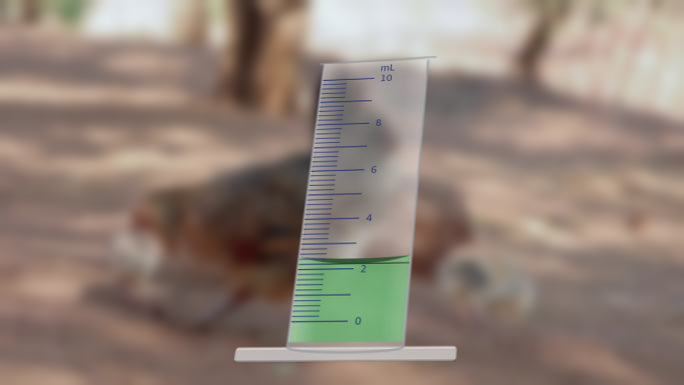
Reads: 2.2mL
